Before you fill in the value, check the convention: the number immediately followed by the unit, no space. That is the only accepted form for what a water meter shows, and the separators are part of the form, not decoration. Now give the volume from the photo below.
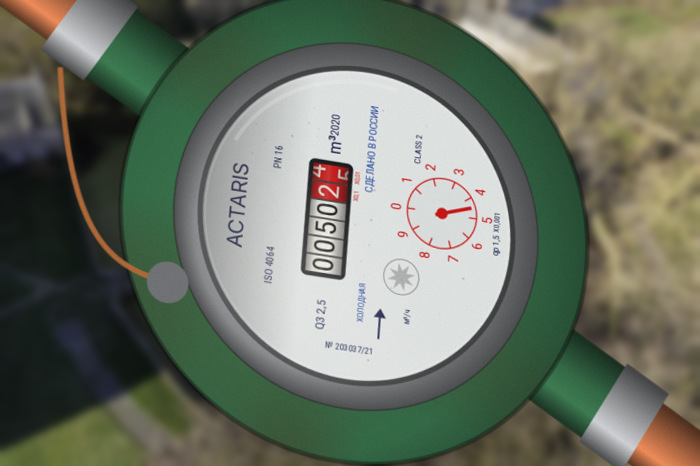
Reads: 50.244m³
